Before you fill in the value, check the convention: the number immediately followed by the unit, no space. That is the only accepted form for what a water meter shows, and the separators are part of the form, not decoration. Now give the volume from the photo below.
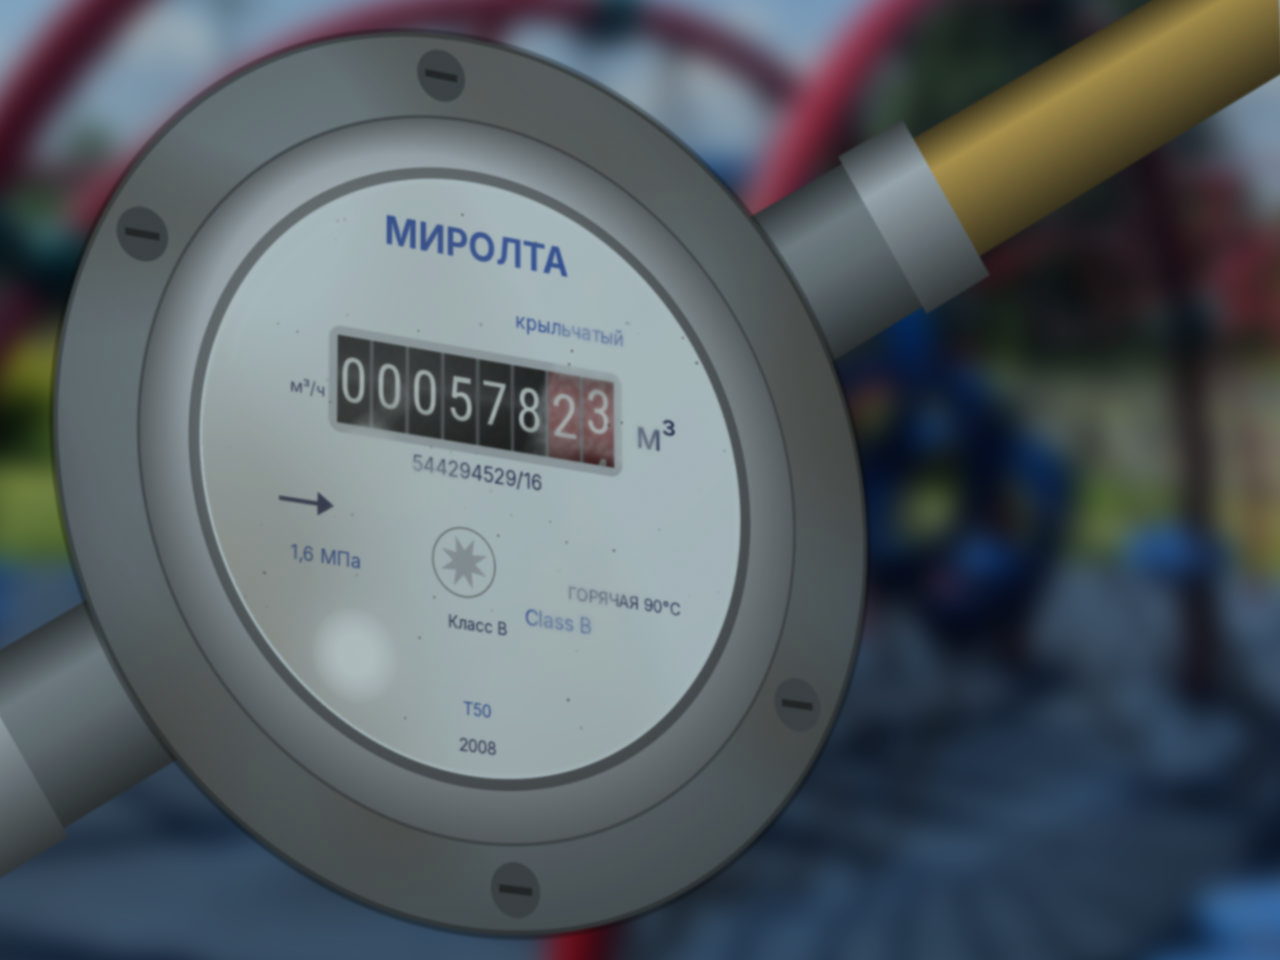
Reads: 578.23m³
